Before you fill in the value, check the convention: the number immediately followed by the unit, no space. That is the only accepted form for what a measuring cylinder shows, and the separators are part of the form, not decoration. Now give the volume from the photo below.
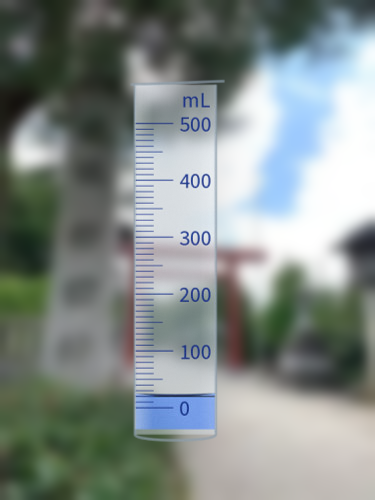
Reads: 20mL
